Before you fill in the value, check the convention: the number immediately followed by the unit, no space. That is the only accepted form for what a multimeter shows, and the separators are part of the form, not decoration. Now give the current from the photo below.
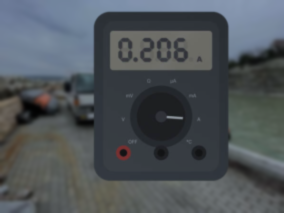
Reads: 0.206A
